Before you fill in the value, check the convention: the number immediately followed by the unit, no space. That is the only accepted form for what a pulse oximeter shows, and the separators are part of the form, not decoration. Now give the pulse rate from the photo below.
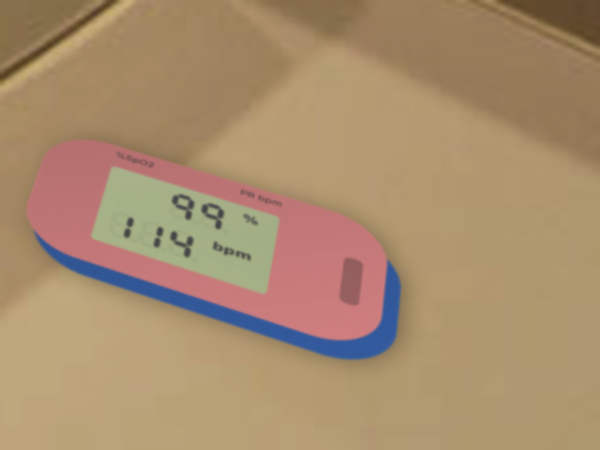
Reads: 114bpm
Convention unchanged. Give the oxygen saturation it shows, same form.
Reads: 99%
